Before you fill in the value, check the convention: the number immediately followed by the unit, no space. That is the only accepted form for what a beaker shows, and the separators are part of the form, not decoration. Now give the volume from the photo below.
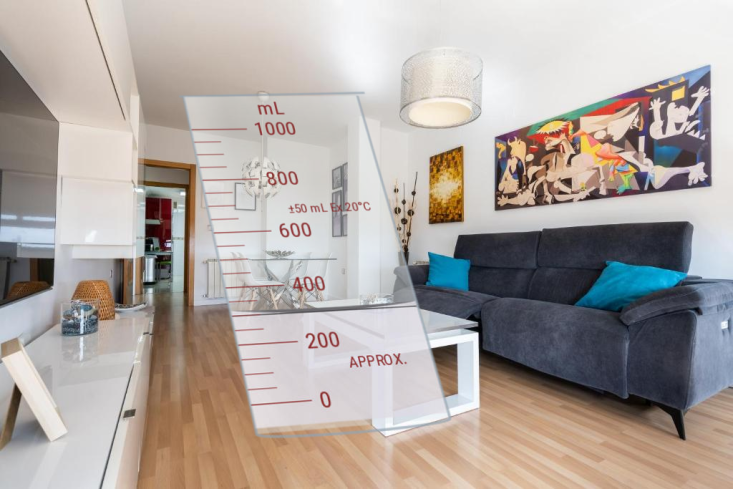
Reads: 300mL
